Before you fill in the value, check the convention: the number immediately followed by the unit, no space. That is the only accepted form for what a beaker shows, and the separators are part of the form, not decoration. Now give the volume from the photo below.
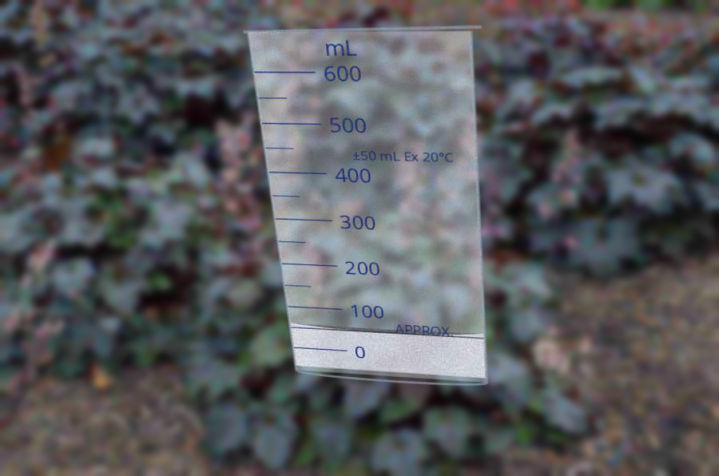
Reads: 50mL
